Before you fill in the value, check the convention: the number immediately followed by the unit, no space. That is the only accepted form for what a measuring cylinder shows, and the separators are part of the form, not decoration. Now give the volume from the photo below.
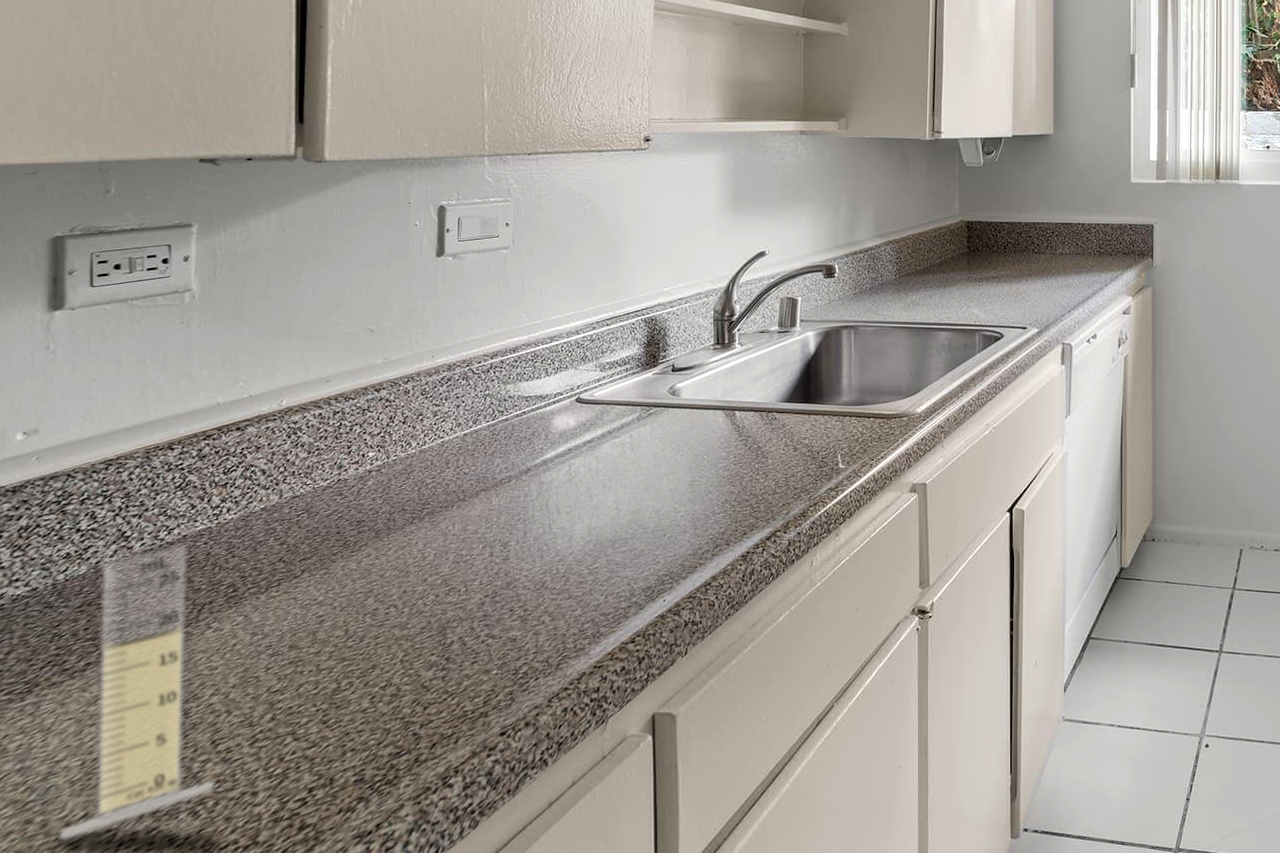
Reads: 18mL
